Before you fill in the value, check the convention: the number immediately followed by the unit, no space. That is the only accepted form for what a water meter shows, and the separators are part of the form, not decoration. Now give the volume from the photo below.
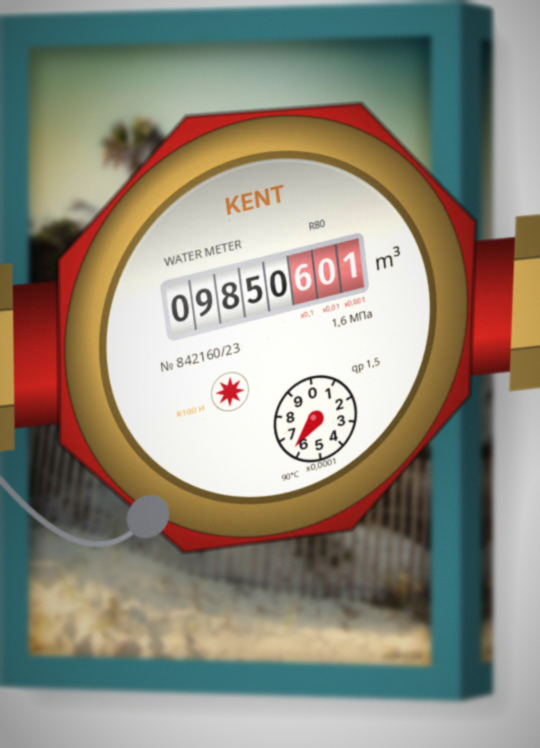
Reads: 9850.6016m³
